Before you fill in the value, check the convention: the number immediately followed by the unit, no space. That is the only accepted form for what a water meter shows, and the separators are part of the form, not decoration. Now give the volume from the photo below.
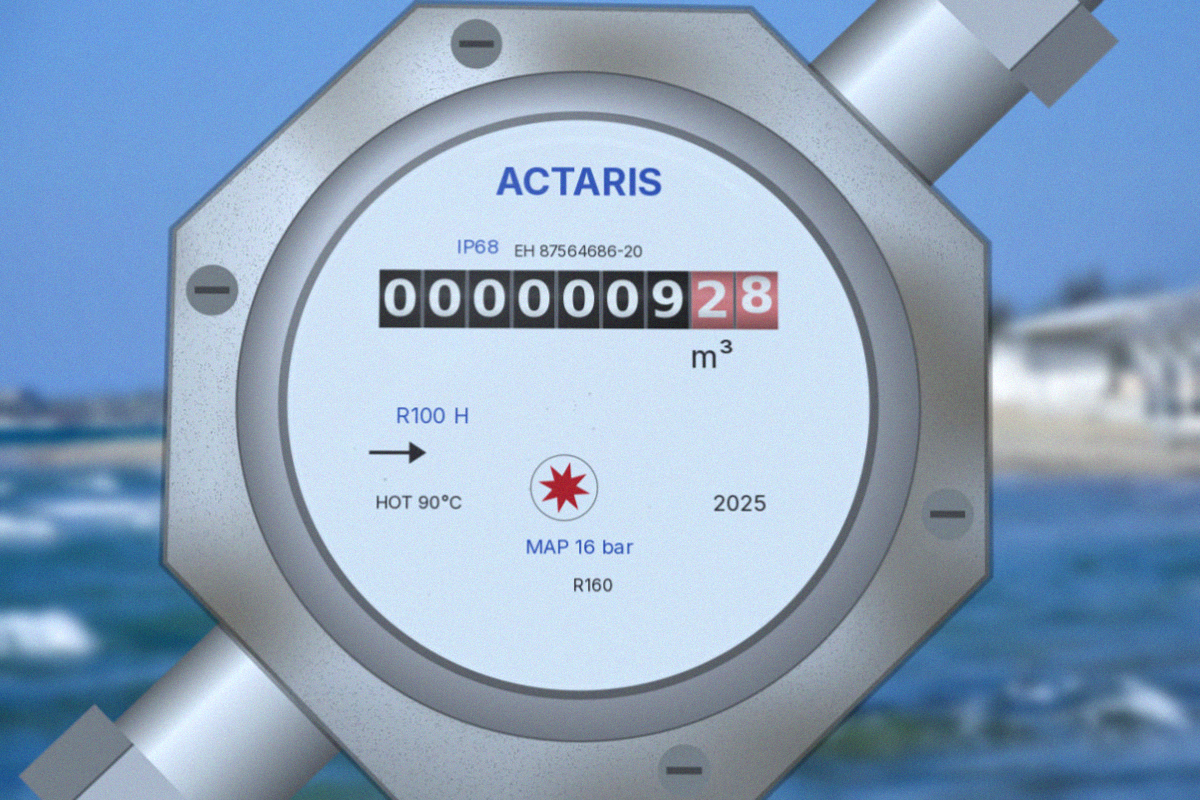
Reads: 9.28m³
